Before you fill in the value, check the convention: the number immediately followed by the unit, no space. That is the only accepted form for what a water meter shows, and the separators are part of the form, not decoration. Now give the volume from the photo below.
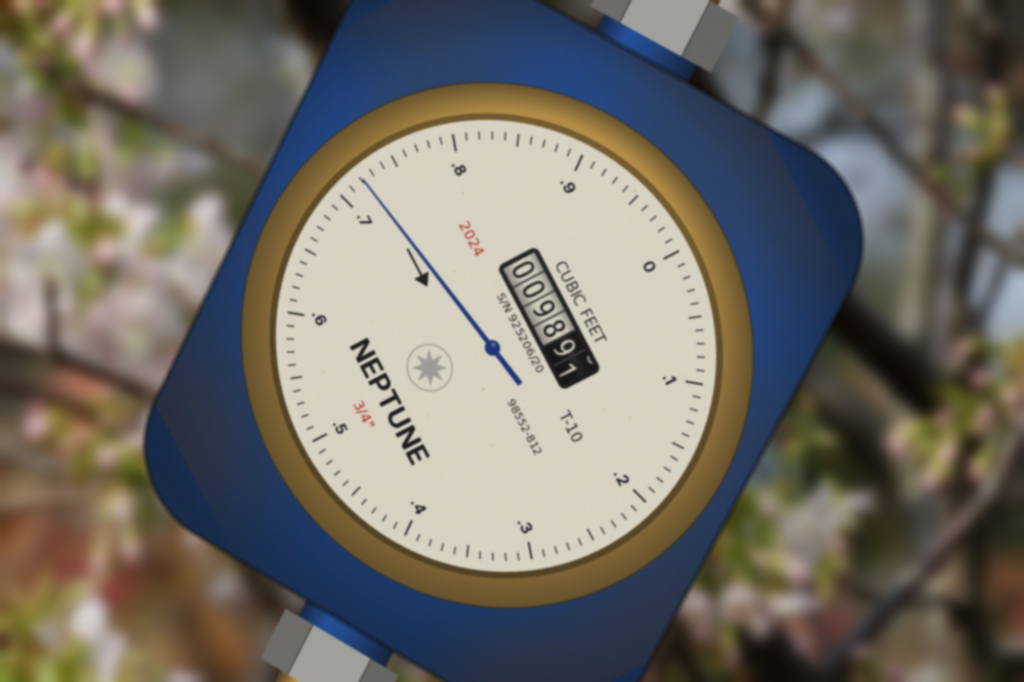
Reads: 9890.72ft³
